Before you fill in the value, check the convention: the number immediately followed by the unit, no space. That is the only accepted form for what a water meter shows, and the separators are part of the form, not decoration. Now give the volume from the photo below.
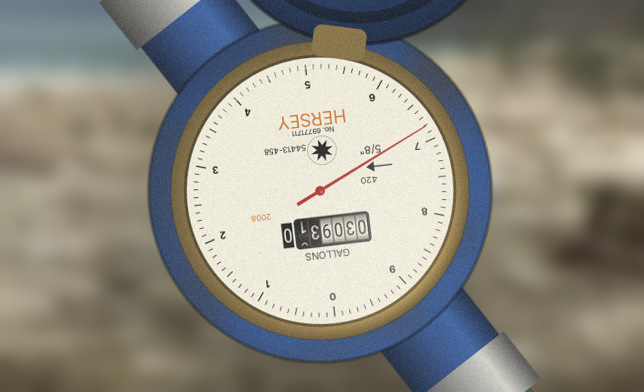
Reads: 309306.8gal
